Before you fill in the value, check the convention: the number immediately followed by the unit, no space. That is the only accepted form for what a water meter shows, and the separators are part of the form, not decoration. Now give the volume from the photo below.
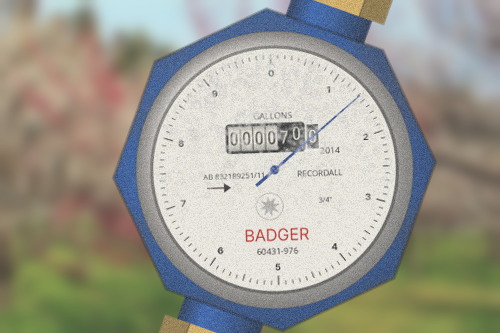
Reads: 701.4gal
